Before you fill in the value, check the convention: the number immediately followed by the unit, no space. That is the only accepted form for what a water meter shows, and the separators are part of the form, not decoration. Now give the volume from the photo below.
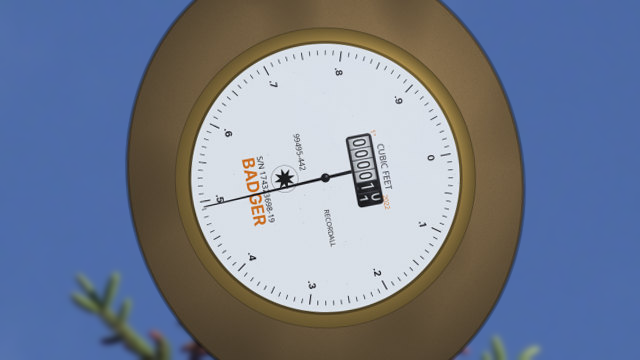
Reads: 10.49ft³
